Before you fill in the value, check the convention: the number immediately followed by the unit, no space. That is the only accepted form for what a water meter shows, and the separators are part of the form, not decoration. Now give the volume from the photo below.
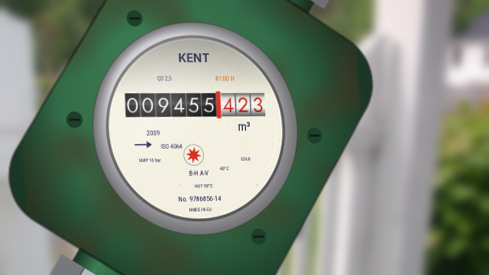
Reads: 9455.423m³
